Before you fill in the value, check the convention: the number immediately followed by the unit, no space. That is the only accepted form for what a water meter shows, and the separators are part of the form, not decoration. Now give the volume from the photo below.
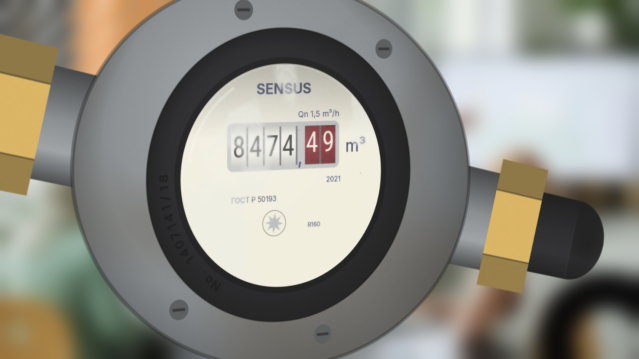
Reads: 8474.49m³
